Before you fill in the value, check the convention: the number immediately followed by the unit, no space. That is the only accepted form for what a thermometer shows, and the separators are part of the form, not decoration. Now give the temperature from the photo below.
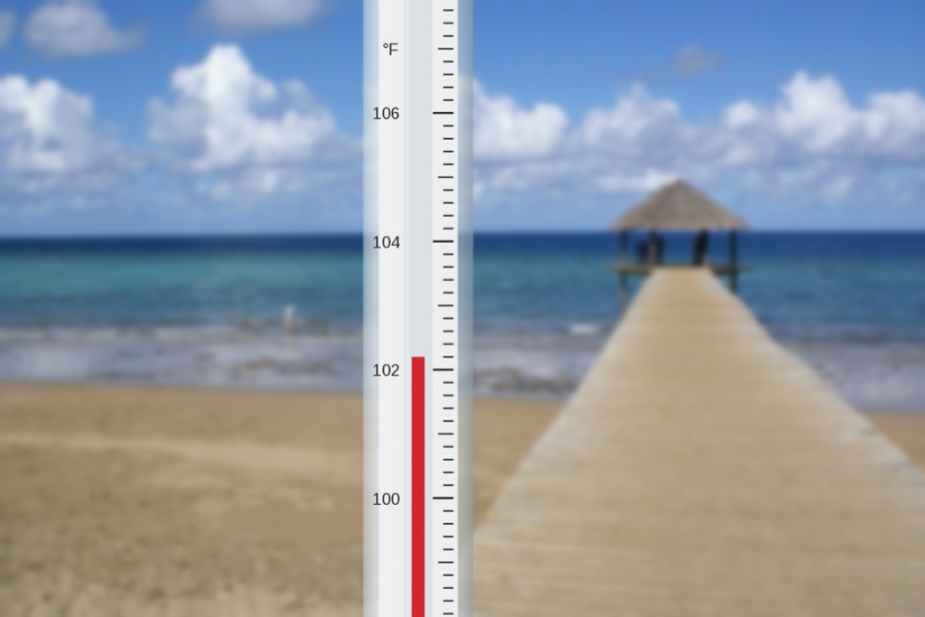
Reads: 102.2°F
